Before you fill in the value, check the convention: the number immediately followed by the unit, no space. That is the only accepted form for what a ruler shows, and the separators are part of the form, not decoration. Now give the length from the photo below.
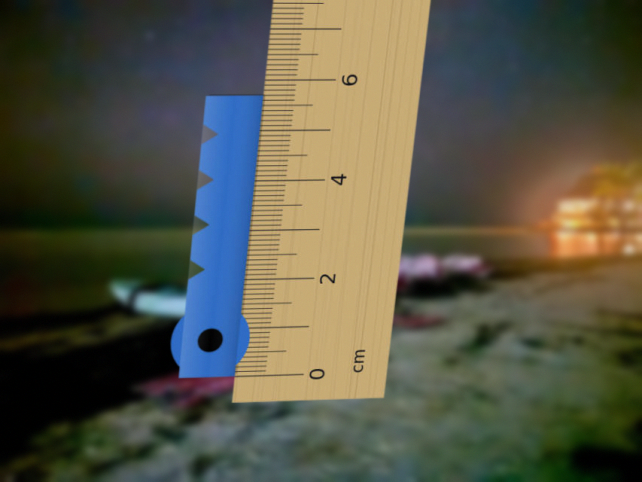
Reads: 5.7cm
